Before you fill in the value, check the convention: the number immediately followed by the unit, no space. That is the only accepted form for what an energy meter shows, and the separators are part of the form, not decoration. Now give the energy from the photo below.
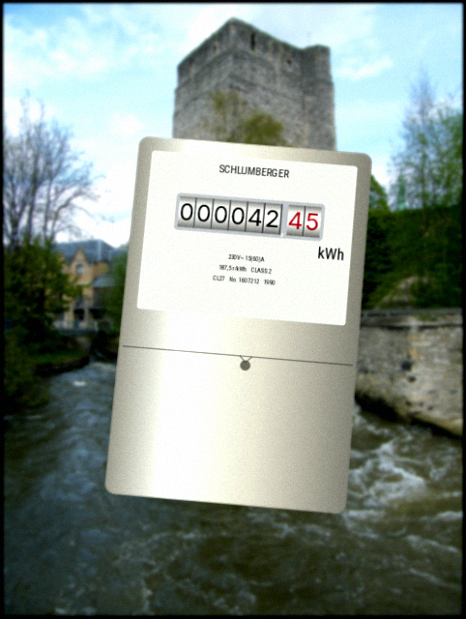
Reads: 42.45kWh
